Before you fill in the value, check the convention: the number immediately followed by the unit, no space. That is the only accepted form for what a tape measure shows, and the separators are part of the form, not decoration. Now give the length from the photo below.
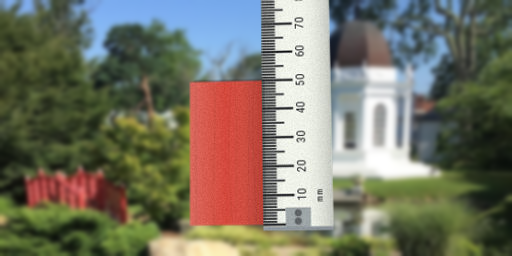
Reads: 50mm
